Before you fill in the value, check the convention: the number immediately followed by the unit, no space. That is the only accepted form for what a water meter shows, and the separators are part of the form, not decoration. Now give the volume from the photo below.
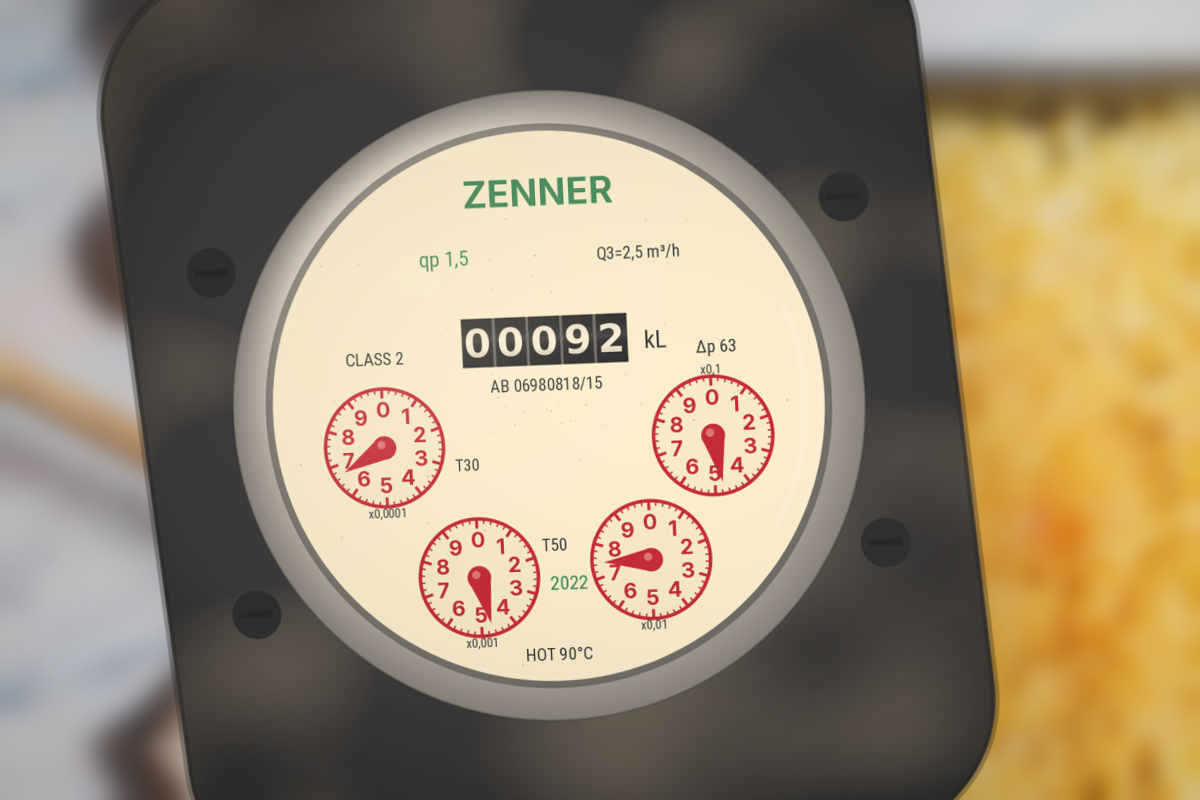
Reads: 92.4746kL
